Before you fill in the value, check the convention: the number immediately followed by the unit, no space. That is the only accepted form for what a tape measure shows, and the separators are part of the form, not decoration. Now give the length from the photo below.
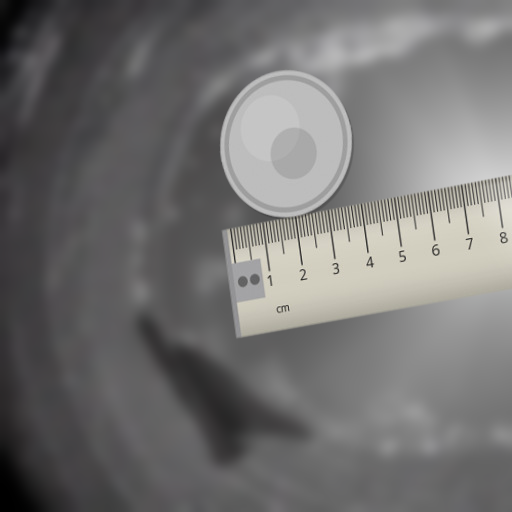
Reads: 4cm
